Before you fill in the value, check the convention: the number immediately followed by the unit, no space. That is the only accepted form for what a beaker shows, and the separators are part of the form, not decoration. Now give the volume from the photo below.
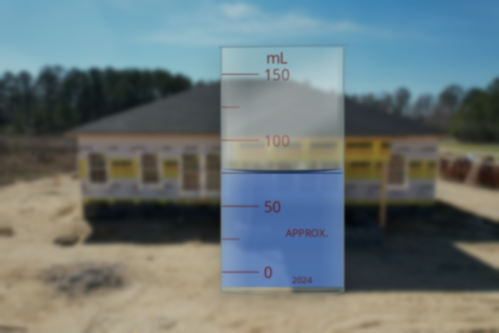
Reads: 75mL
